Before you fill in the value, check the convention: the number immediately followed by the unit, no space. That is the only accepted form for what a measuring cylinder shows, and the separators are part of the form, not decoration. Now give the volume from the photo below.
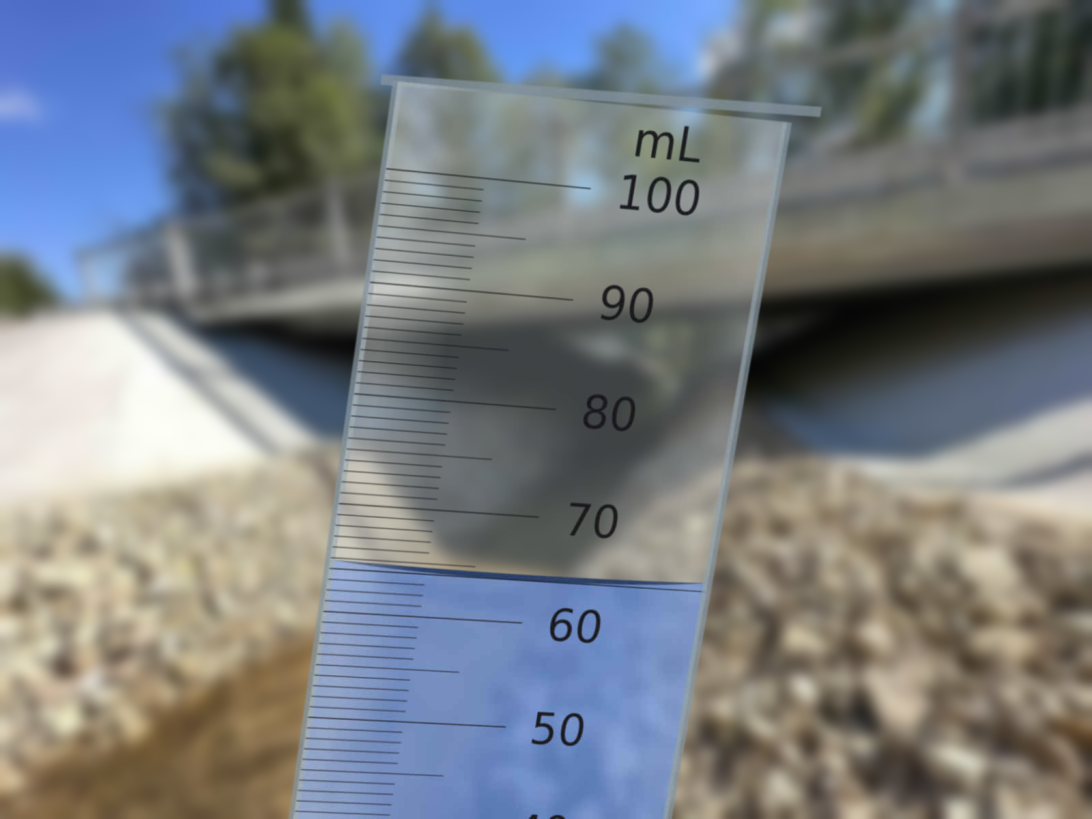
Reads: 64mL
